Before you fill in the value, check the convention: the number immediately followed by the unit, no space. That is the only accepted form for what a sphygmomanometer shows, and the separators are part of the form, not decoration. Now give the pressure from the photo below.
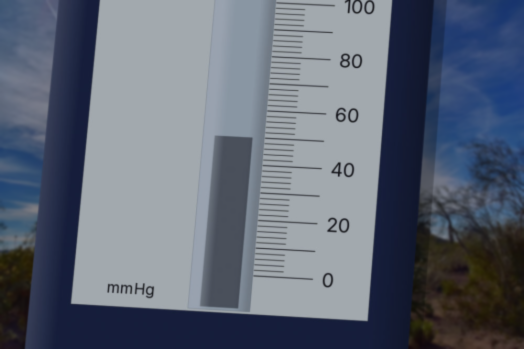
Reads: 50mmHg
